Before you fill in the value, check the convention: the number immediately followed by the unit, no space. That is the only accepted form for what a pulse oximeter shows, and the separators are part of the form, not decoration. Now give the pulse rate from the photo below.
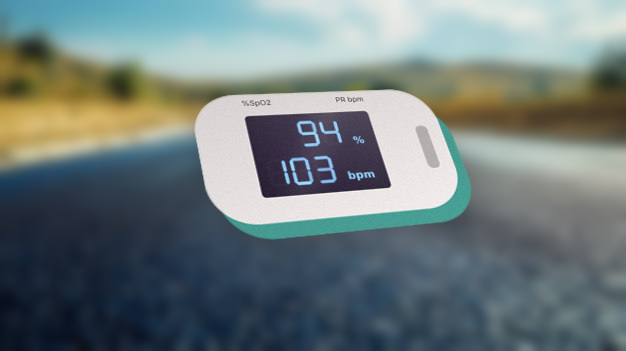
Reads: 103bpm
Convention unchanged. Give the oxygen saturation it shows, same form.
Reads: 94%
